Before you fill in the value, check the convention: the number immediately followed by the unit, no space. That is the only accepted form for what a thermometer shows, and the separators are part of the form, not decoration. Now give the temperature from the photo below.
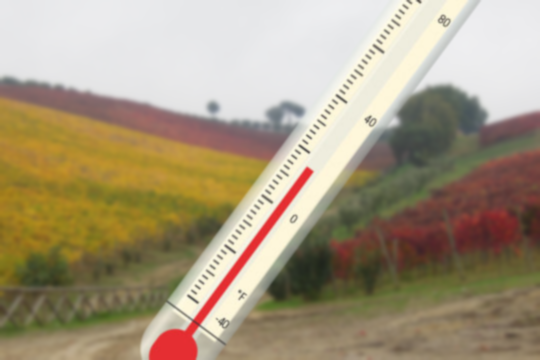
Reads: 16°F
